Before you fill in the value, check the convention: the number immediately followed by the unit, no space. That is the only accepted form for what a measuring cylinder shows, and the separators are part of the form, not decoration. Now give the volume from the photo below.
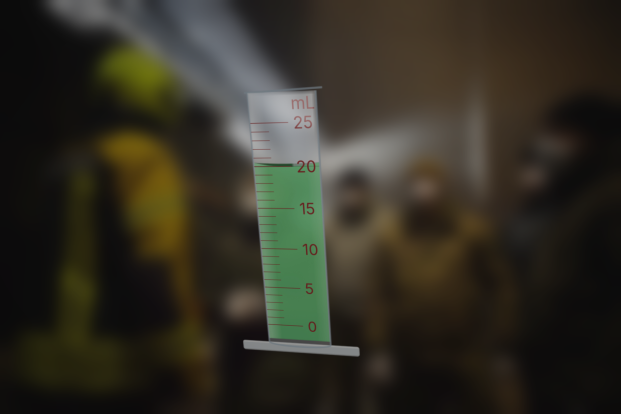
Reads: 20mL
